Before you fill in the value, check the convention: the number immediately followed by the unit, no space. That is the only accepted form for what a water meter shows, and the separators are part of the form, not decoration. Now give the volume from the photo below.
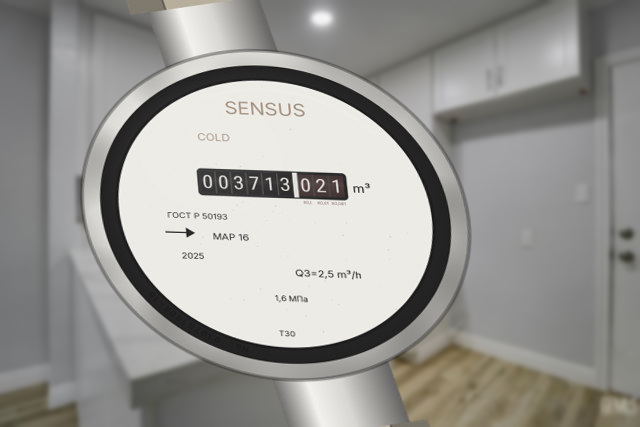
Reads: 3713.021m³
